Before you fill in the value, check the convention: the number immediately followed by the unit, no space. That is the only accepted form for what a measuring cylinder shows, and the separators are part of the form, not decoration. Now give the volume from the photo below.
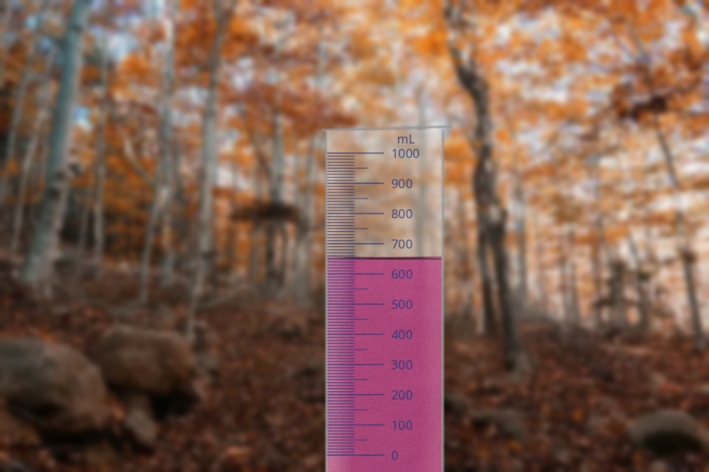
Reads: 650mL
